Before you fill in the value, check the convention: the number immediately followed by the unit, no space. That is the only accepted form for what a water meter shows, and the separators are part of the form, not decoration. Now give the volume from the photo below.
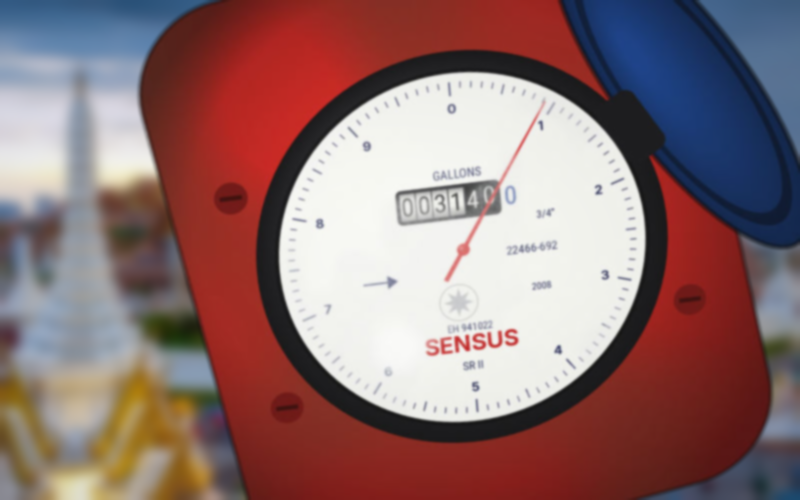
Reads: 31400.9gal
